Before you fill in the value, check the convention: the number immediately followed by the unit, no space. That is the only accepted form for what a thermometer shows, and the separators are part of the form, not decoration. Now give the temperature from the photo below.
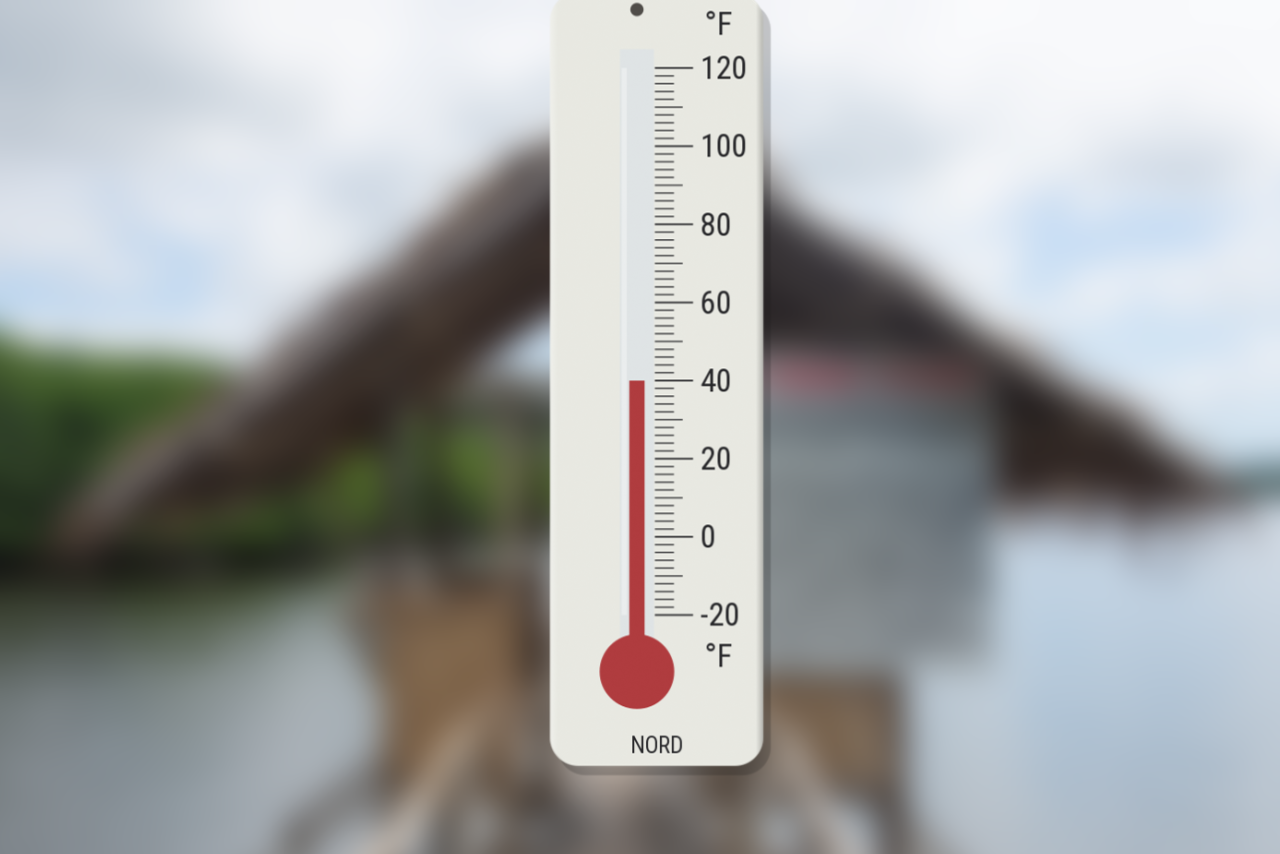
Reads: 40°F
